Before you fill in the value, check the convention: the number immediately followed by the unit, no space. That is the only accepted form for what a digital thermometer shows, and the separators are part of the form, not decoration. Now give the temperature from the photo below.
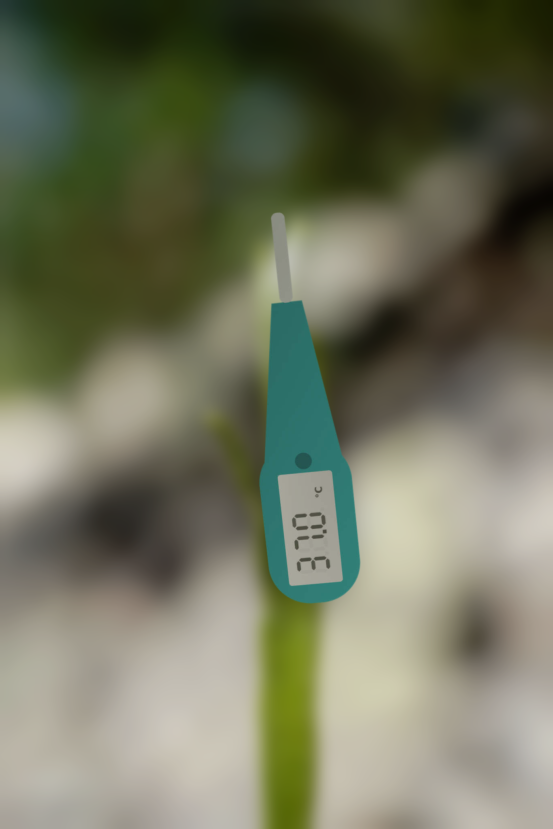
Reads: 37.0°C
